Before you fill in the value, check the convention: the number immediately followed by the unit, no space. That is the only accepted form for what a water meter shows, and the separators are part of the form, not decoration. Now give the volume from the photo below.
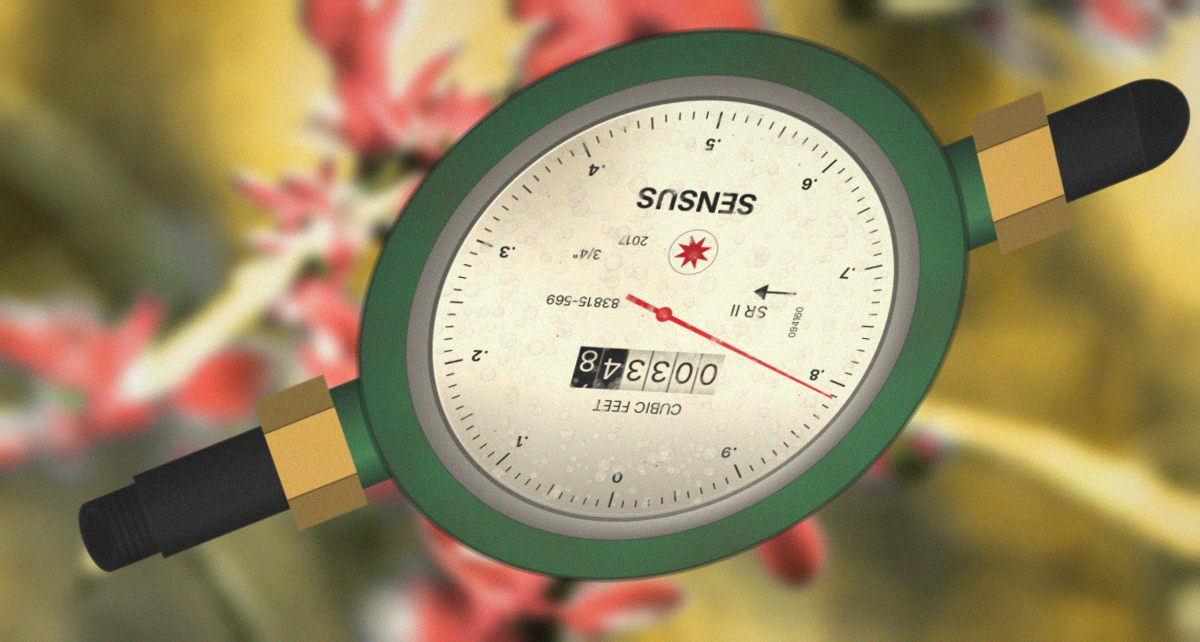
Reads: 3347.81ft³
